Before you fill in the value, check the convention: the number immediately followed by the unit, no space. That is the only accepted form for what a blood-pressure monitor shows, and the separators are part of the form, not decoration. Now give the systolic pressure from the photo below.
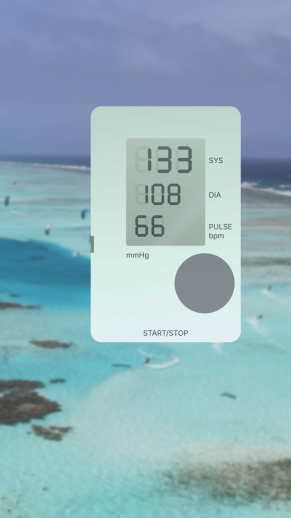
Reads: 133mmHg
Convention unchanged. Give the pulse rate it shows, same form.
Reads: 66bpm
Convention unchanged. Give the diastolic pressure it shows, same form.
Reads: 108mmHg
